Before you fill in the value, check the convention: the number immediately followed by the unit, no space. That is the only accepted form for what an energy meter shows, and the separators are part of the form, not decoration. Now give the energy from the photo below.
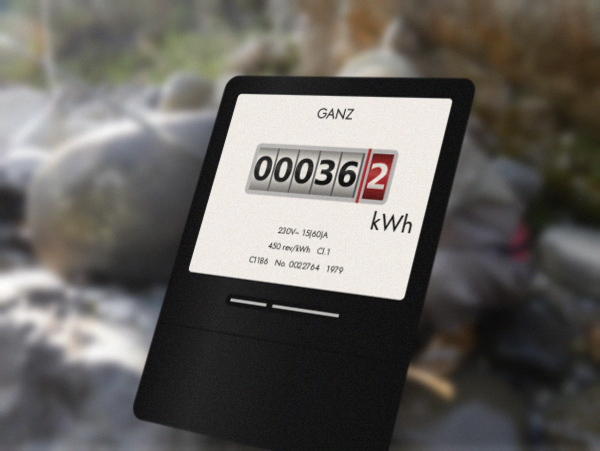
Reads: 36.2kWh
